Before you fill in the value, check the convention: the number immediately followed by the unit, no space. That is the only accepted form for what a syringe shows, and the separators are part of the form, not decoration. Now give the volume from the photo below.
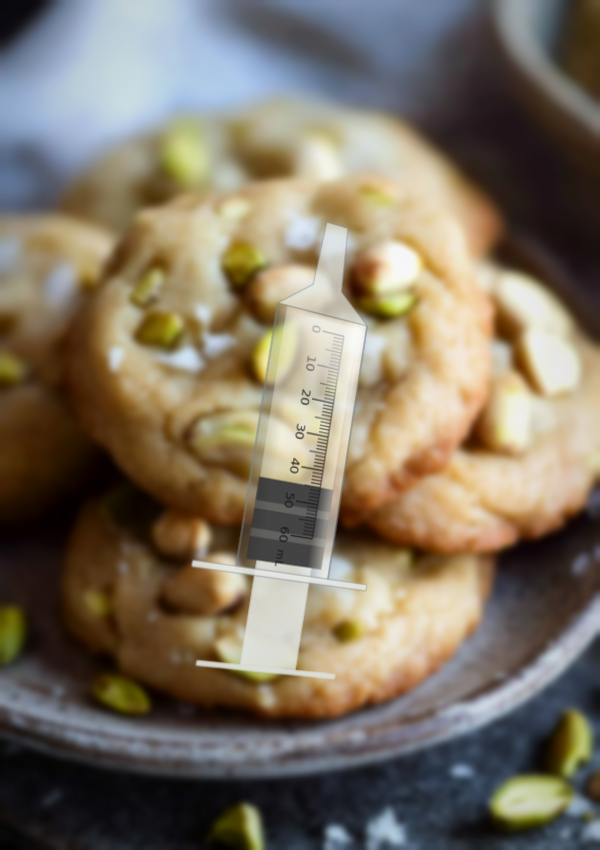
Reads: 45mL
